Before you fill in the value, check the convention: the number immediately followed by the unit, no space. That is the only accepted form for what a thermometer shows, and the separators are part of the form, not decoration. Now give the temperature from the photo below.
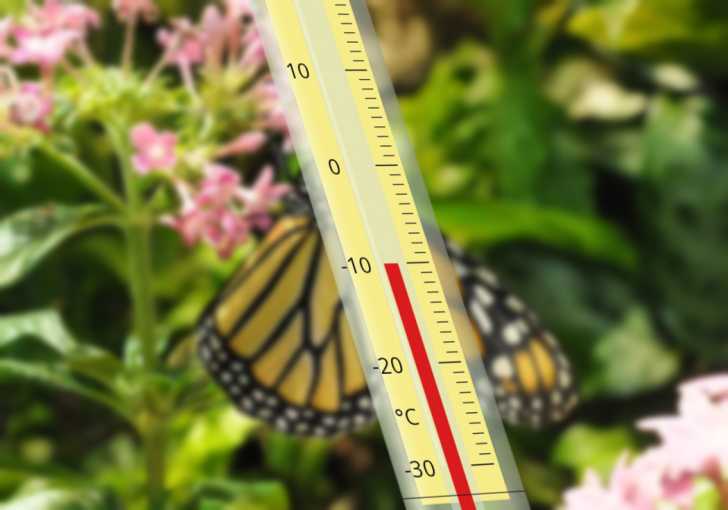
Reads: -10°C
